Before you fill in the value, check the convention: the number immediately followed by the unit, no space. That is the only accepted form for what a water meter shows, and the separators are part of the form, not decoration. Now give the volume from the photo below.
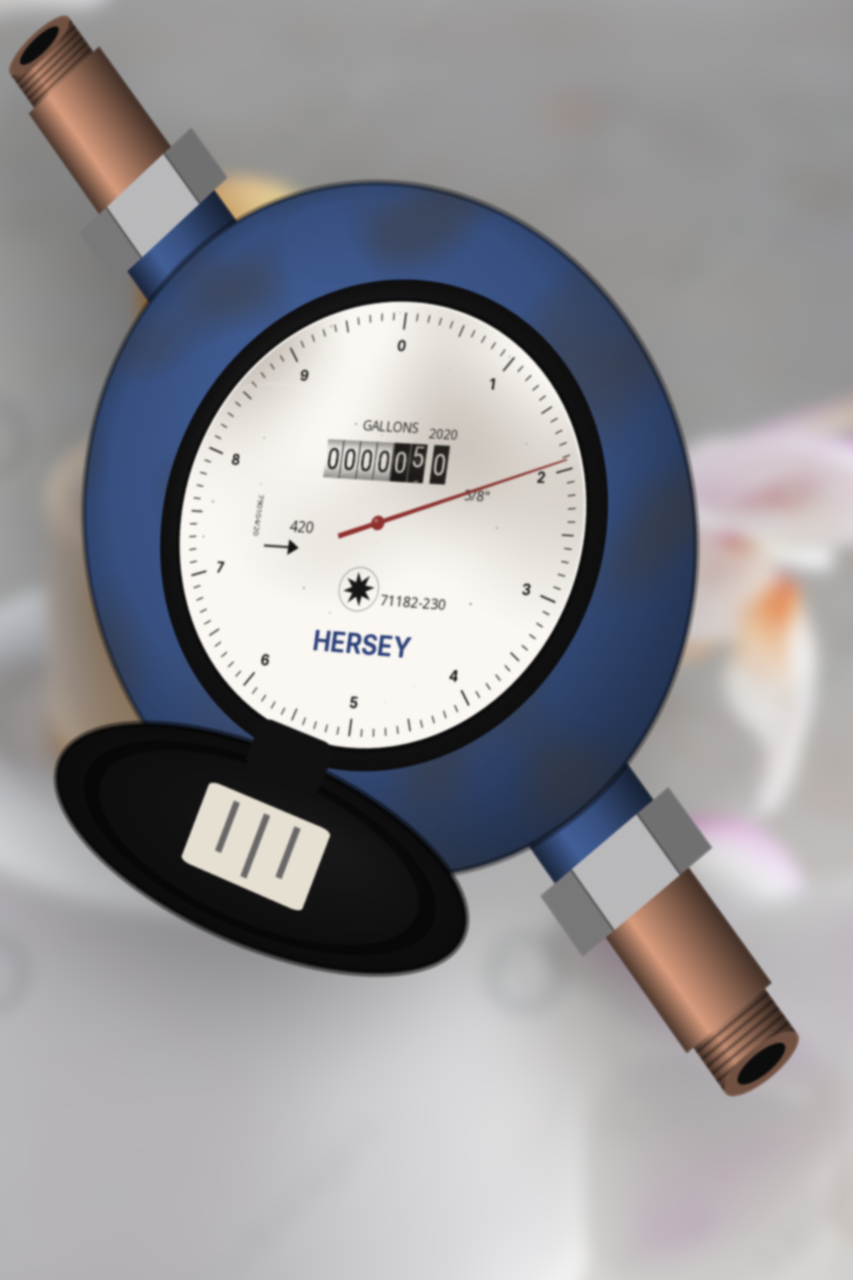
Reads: 51.9gal
